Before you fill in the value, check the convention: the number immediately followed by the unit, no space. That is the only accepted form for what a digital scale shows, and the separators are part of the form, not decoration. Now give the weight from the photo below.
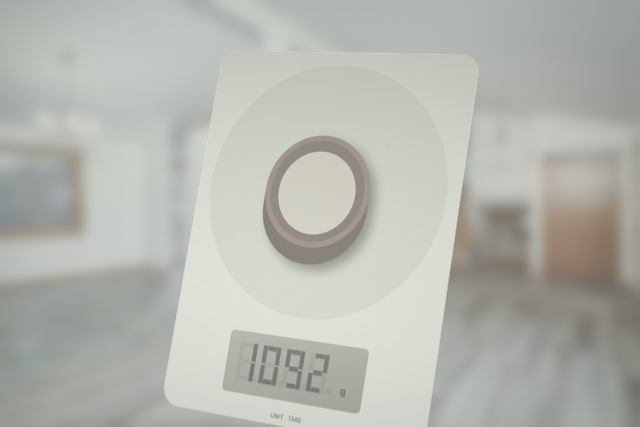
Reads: 1092g
